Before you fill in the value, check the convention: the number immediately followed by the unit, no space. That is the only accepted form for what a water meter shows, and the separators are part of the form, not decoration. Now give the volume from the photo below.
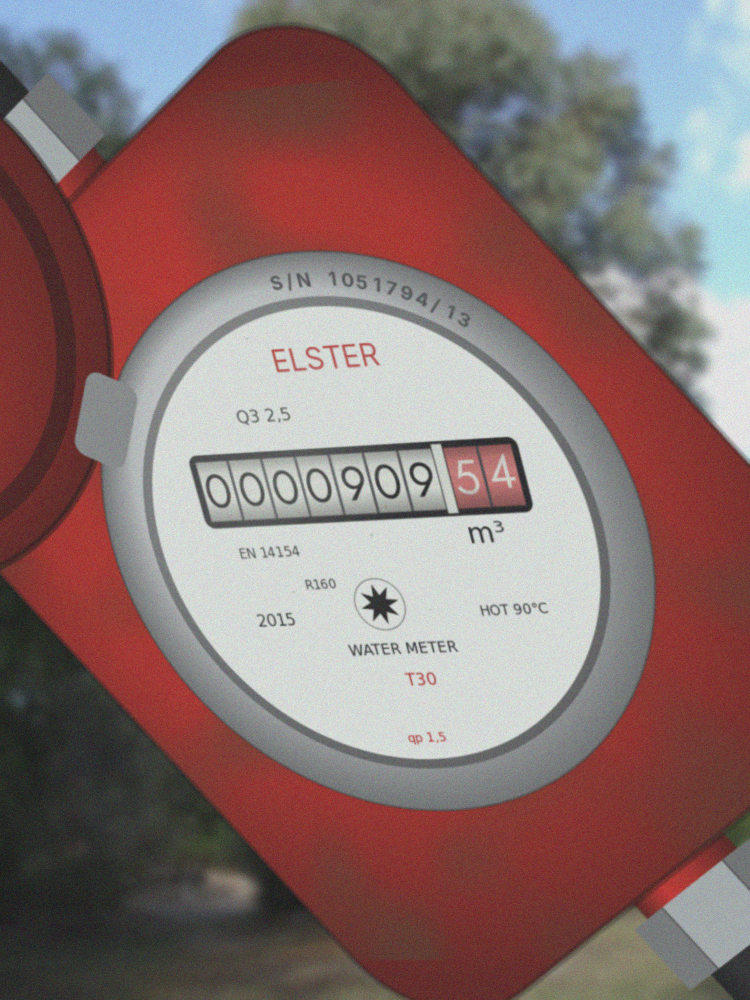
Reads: 909.54m³
